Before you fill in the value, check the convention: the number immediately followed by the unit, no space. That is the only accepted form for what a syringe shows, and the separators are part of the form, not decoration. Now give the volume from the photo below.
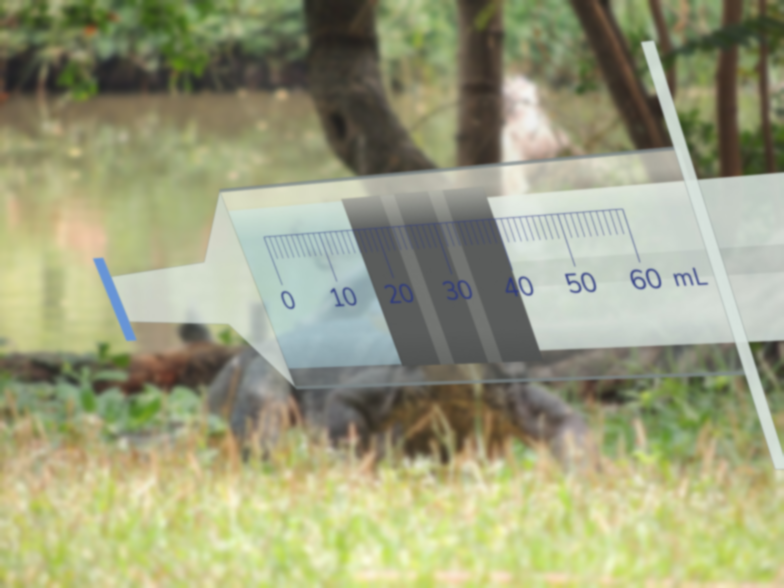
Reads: 16mL
